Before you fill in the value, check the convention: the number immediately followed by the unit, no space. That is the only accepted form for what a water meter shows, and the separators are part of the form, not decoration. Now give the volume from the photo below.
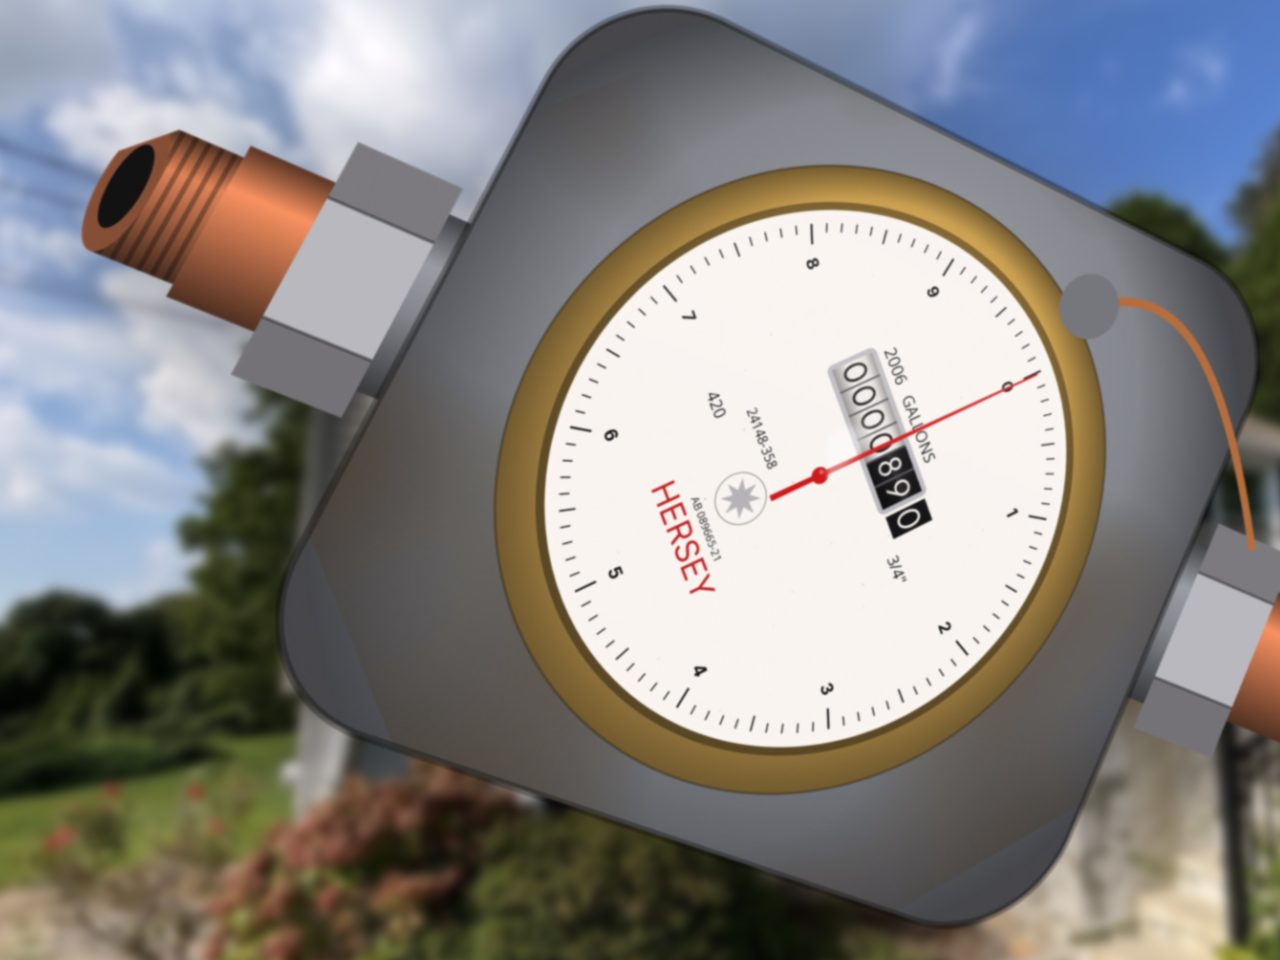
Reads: 890.0gal
